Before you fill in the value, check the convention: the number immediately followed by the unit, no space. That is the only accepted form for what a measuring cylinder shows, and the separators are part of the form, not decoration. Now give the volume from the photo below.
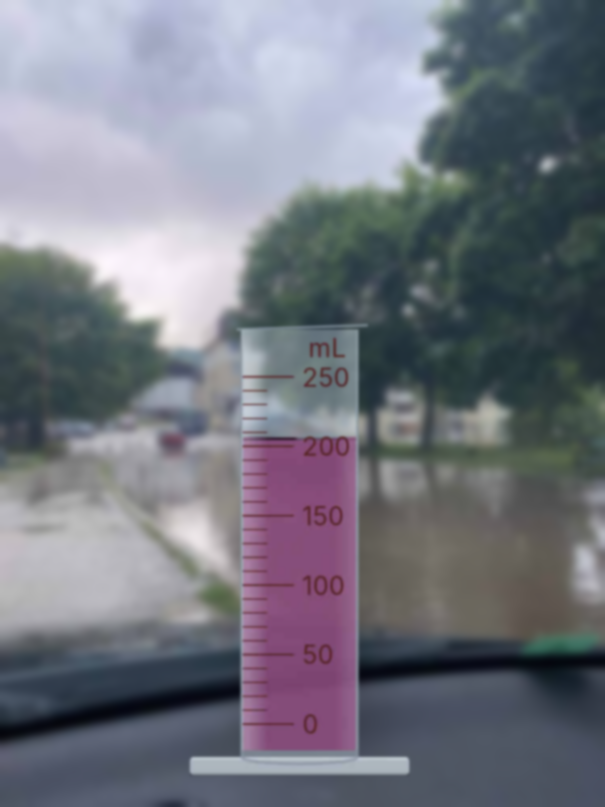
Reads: 205mL
